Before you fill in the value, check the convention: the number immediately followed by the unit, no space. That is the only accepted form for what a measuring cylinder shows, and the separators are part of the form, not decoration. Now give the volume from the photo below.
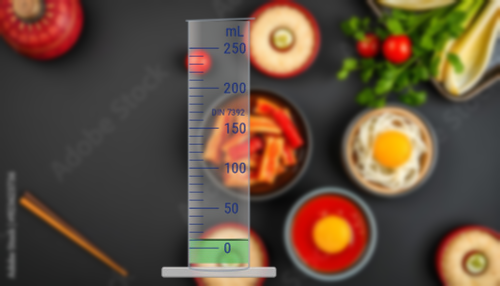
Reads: 10mL
